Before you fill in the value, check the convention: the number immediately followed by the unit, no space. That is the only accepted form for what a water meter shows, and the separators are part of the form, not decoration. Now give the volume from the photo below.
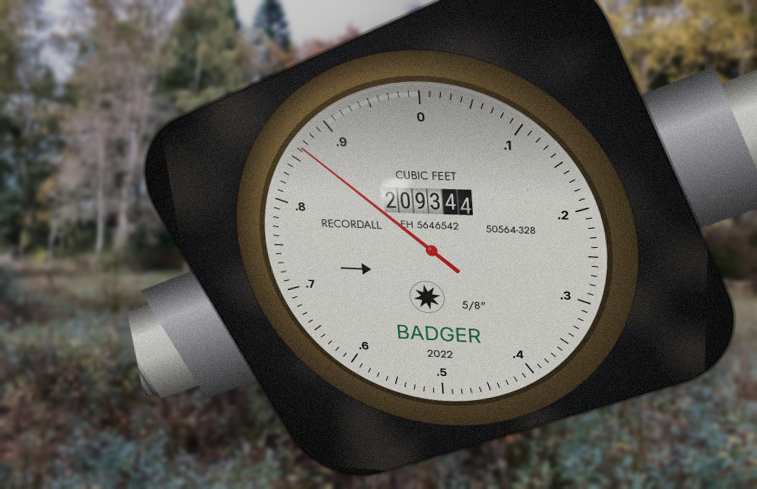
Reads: 209343.86ft³
